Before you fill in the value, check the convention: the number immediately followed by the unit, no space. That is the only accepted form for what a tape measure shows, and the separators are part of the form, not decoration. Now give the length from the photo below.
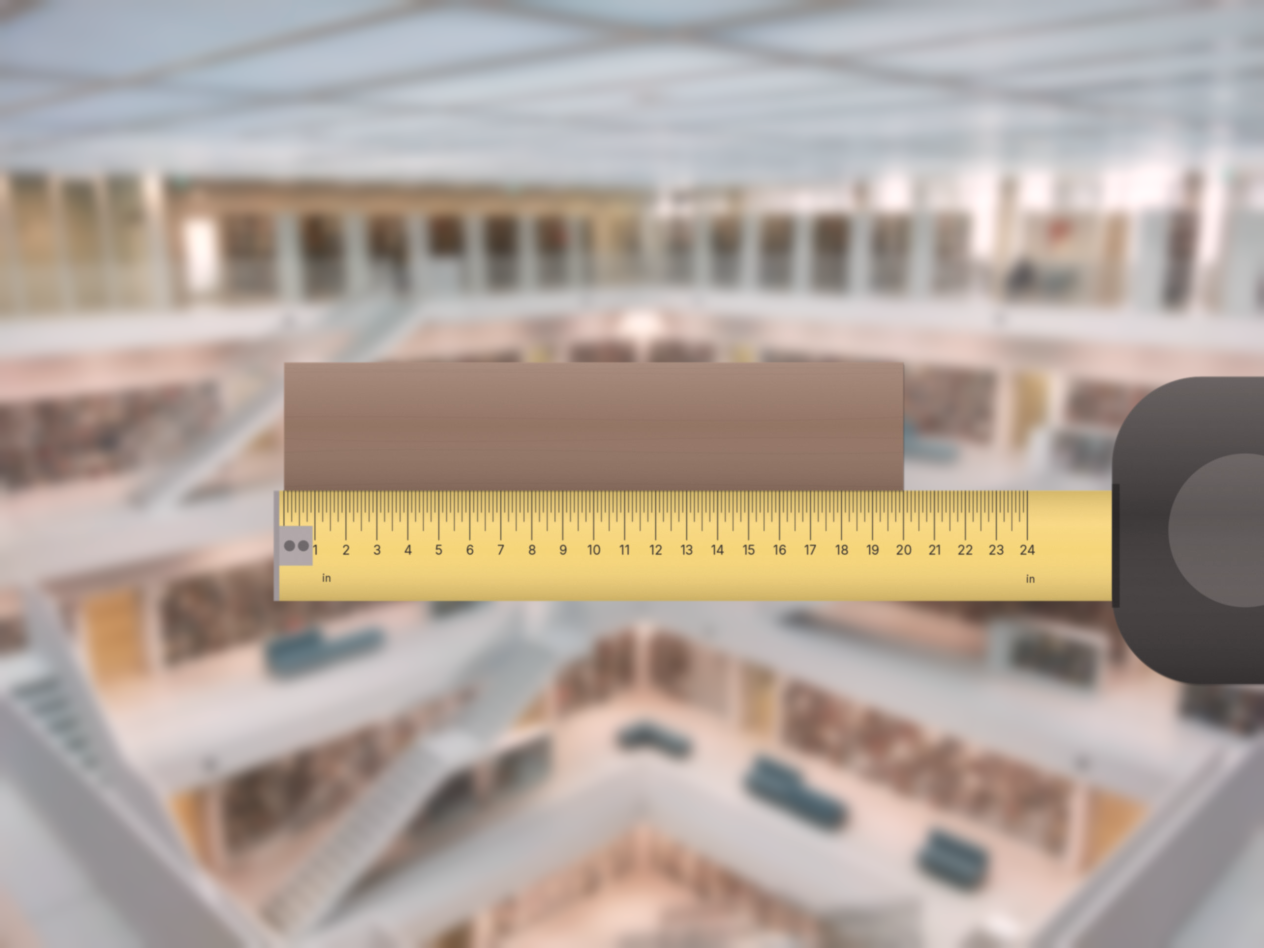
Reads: 20in
